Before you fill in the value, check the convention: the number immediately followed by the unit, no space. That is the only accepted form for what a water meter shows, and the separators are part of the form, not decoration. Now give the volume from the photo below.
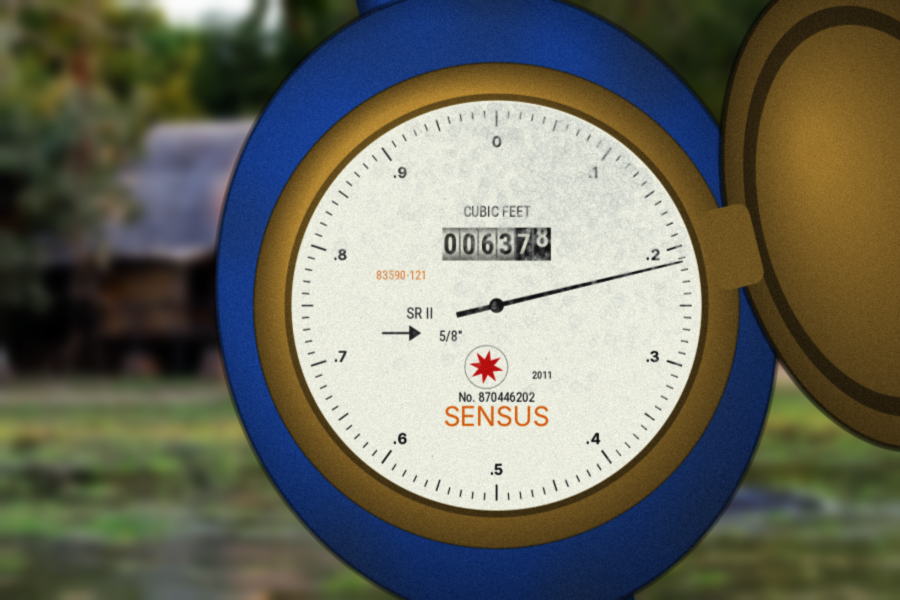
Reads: 6378.21ft³
